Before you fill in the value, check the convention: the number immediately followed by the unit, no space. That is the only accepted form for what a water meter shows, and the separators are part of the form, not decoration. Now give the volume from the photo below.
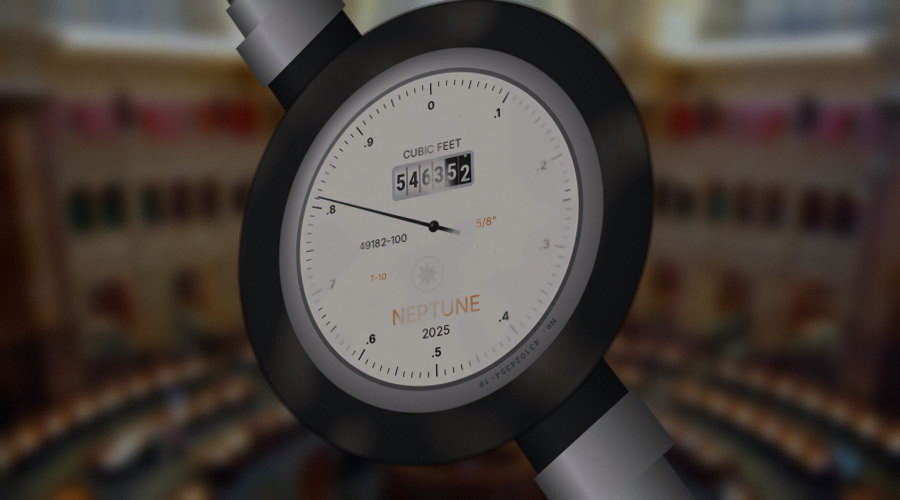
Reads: 546351.81ft³
